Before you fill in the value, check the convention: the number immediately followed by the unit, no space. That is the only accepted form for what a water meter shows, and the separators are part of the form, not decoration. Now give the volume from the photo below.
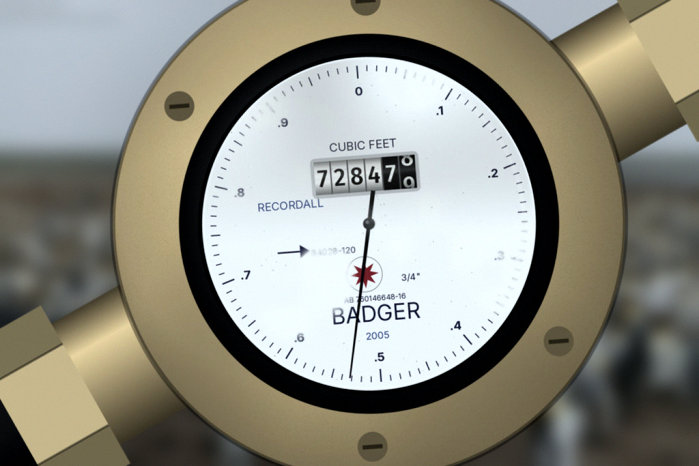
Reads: 728478.53ft³
